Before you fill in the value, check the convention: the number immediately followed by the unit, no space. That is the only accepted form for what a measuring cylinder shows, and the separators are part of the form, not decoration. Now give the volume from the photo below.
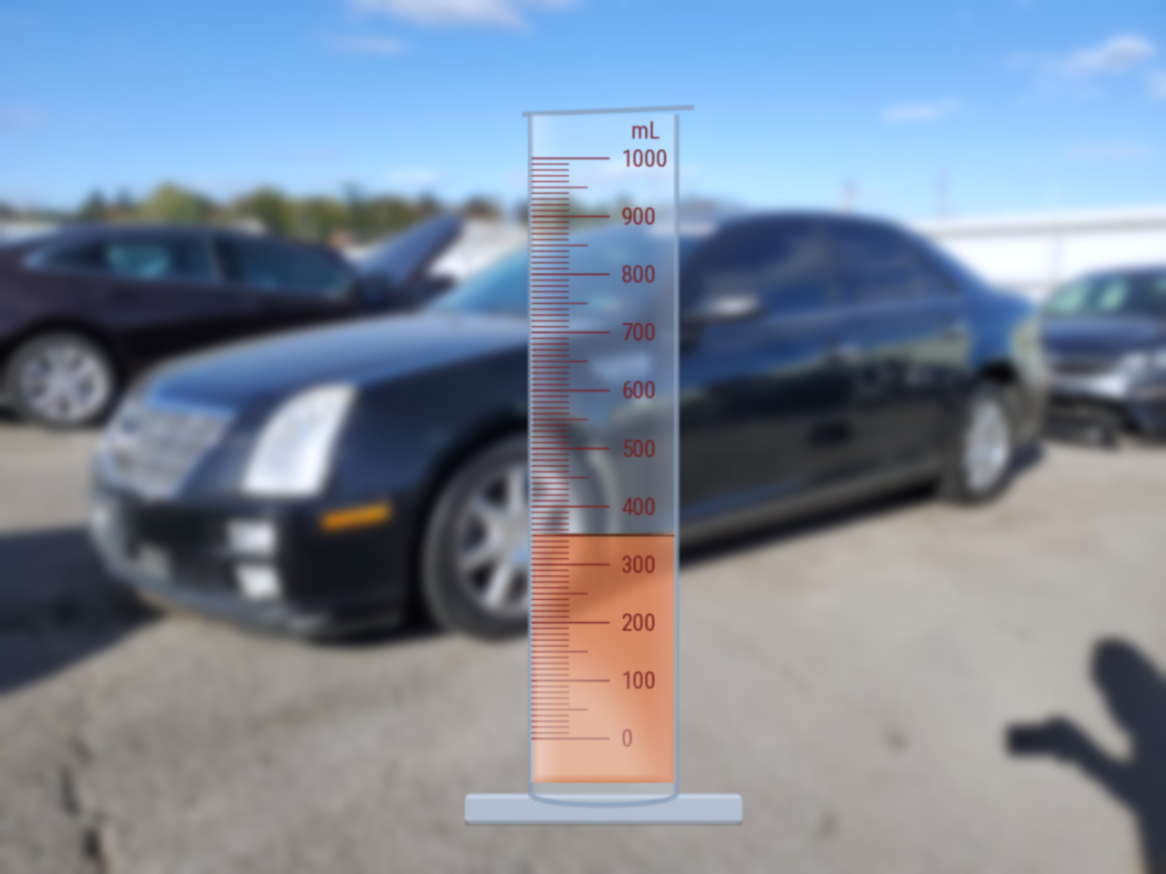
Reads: 350mL
